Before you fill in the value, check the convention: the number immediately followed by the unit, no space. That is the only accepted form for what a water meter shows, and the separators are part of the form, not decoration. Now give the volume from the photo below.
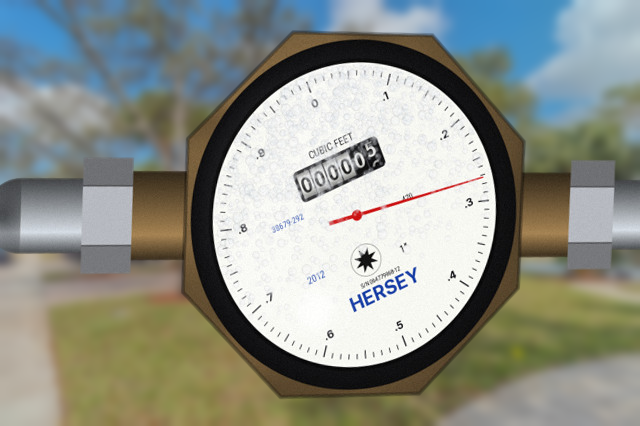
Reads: 5.27ft³
